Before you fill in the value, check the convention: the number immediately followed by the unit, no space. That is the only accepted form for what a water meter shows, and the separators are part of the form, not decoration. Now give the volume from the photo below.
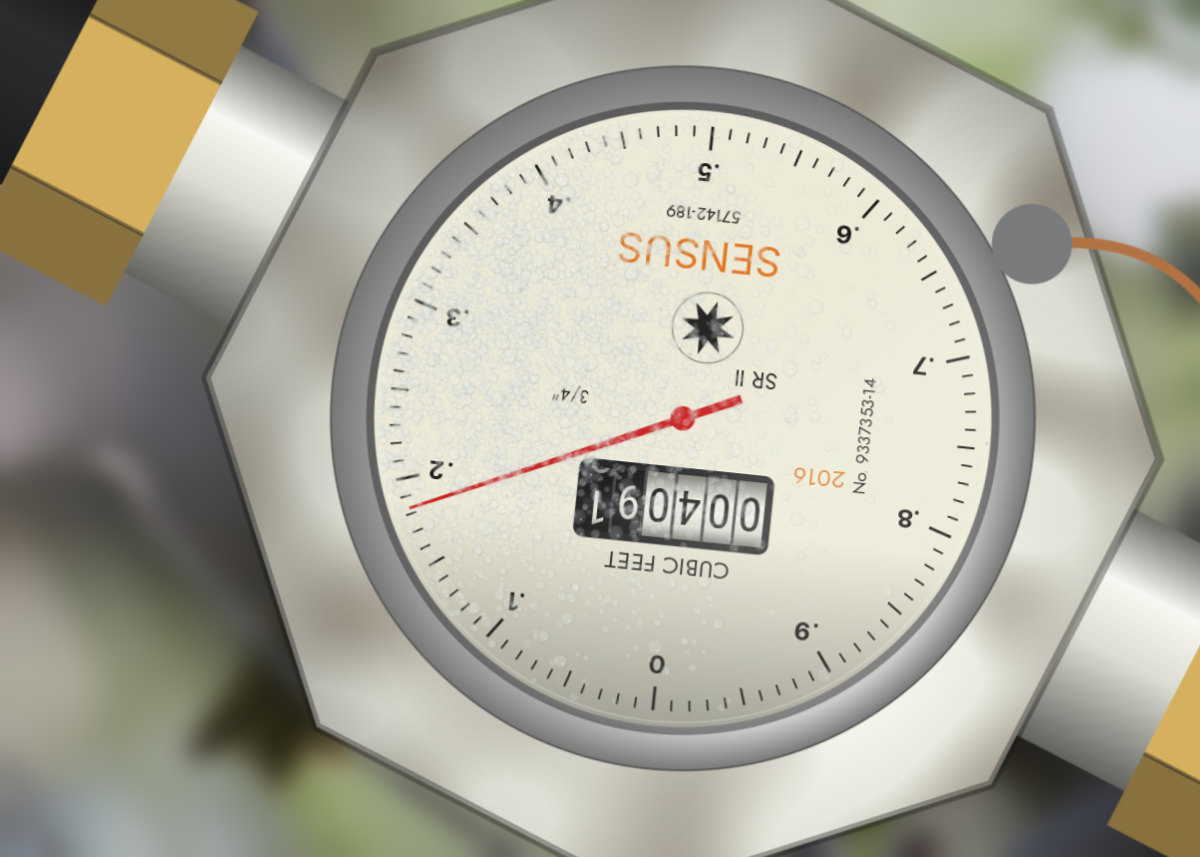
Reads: 4091.18ft³
